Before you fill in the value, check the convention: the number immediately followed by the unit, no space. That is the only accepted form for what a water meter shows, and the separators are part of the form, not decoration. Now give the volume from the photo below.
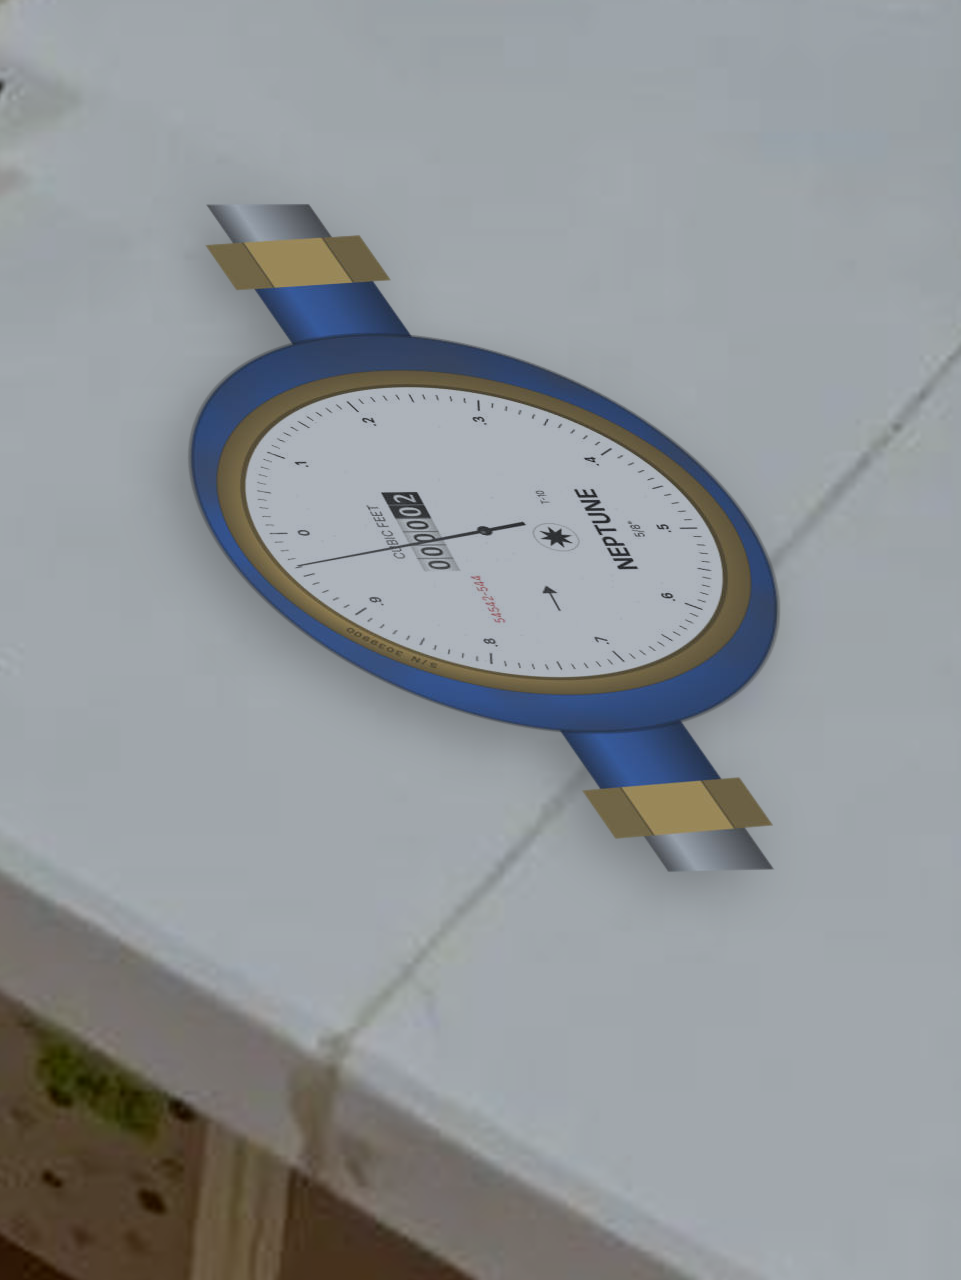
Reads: 1.96ft³
